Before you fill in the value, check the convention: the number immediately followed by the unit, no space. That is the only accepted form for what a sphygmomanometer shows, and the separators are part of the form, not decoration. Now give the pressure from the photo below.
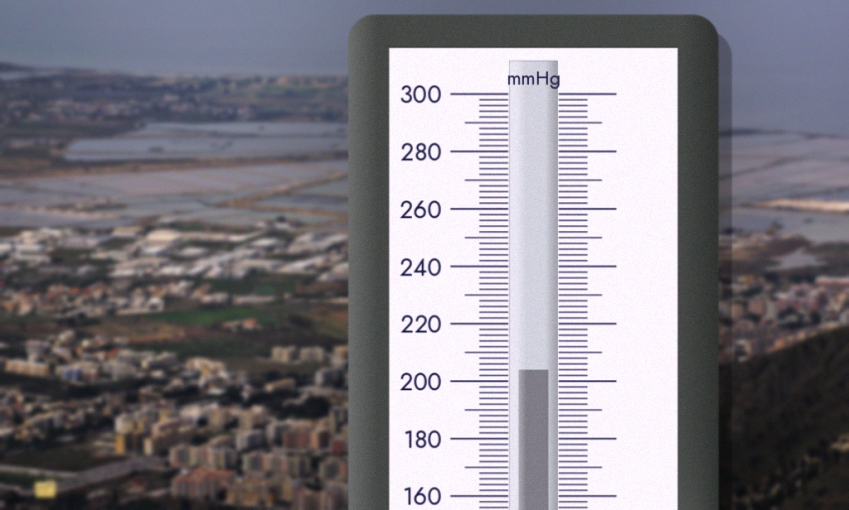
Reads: 204mmHg
